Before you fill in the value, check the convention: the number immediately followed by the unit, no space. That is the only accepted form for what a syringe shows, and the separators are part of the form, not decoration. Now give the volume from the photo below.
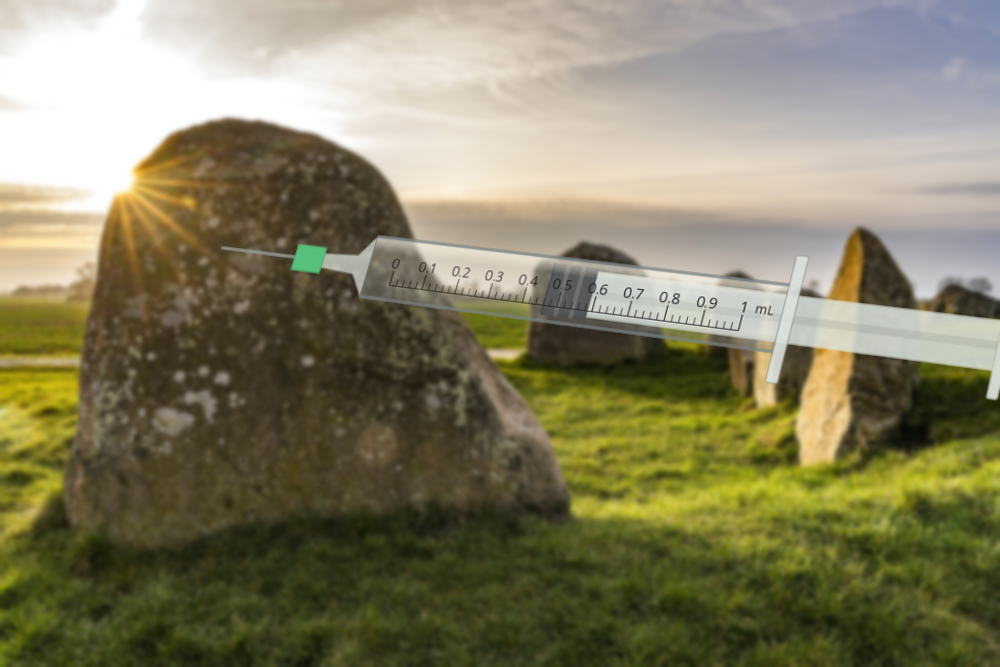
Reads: 0.46mL
